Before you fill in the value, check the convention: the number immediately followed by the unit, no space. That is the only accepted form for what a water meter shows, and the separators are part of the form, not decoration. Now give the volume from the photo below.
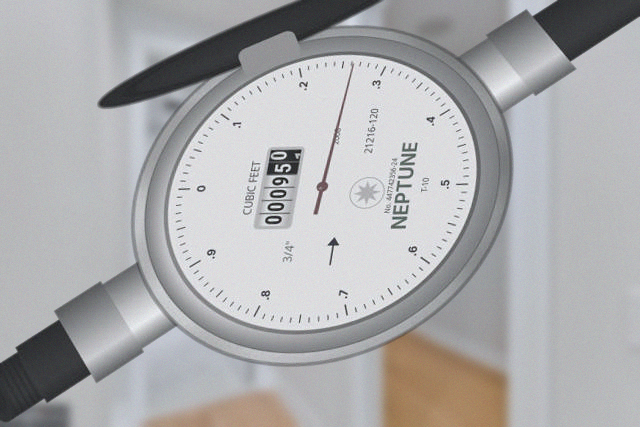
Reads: 950.26ft³
